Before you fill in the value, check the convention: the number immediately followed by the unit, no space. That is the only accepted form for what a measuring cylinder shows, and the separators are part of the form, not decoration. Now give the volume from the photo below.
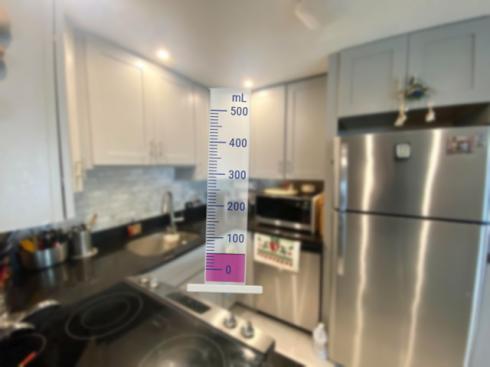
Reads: 50mL
